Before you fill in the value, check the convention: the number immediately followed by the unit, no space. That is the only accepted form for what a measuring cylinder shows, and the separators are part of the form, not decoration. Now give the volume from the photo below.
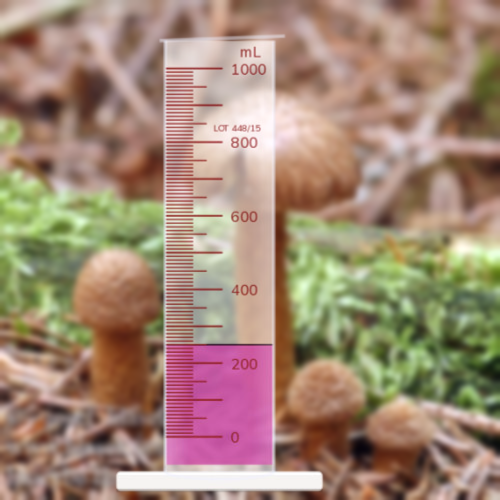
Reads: 250mL
